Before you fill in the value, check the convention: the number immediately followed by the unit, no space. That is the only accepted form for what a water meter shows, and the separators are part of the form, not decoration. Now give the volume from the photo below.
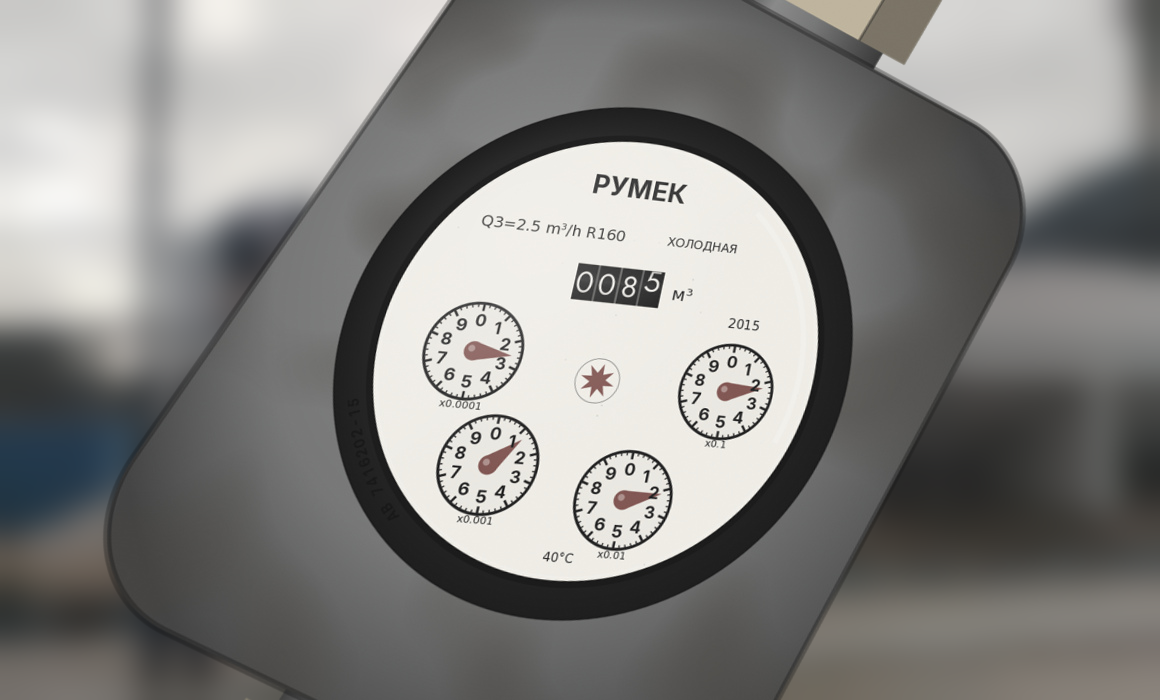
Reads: 85.2212m³
